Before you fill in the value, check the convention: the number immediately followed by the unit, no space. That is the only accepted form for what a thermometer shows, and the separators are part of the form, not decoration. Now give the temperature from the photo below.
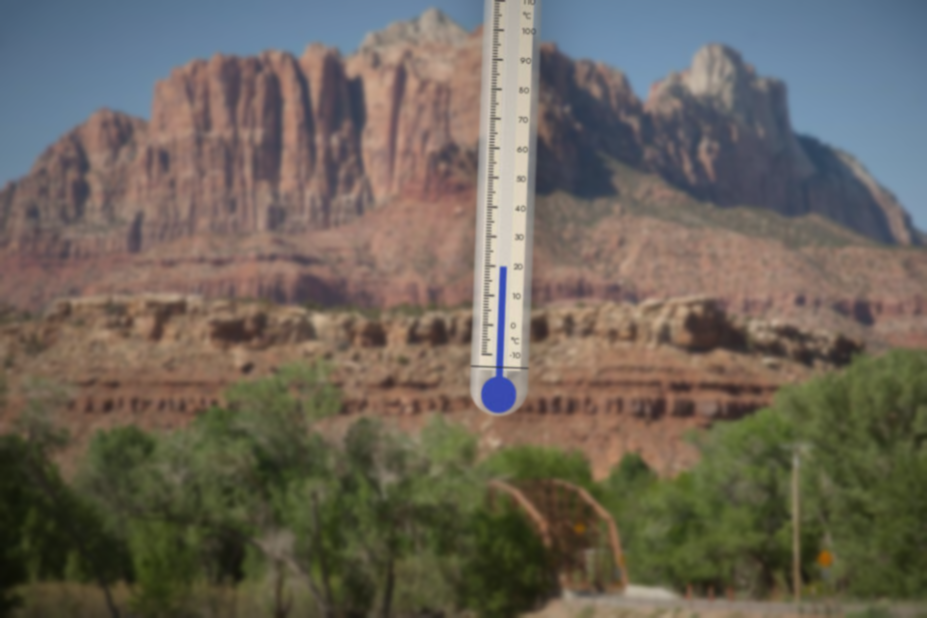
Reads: 20°C
